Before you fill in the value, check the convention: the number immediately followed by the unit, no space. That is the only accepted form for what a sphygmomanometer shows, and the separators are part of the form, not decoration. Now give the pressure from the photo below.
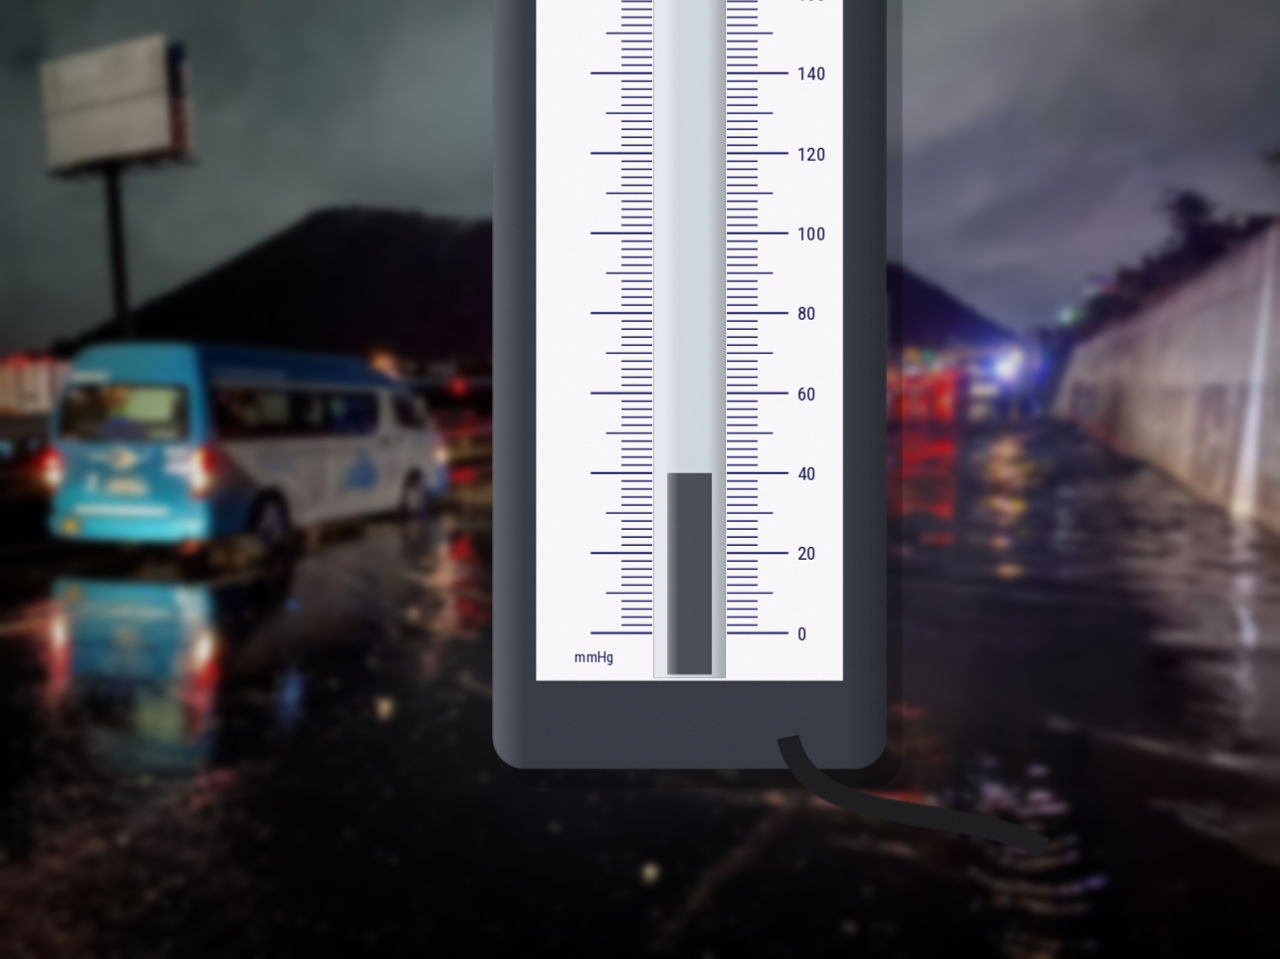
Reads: 40mmHg
